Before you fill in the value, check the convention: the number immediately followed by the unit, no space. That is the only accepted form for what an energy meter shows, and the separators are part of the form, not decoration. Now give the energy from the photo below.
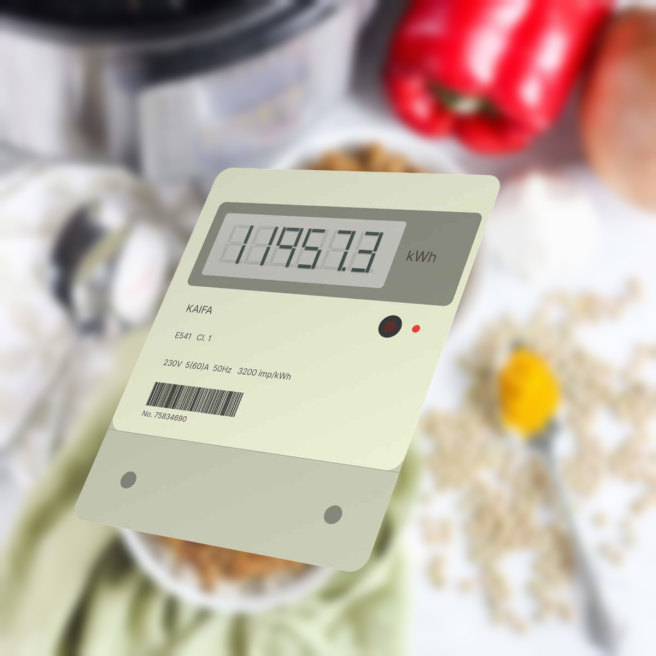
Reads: 11957.3kWh
